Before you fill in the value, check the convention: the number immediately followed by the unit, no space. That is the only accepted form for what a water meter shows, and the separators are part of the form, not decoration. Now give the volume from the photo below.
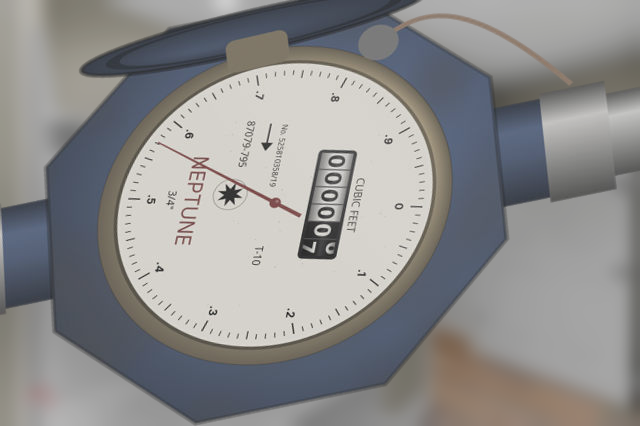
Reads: 6.57ft³
